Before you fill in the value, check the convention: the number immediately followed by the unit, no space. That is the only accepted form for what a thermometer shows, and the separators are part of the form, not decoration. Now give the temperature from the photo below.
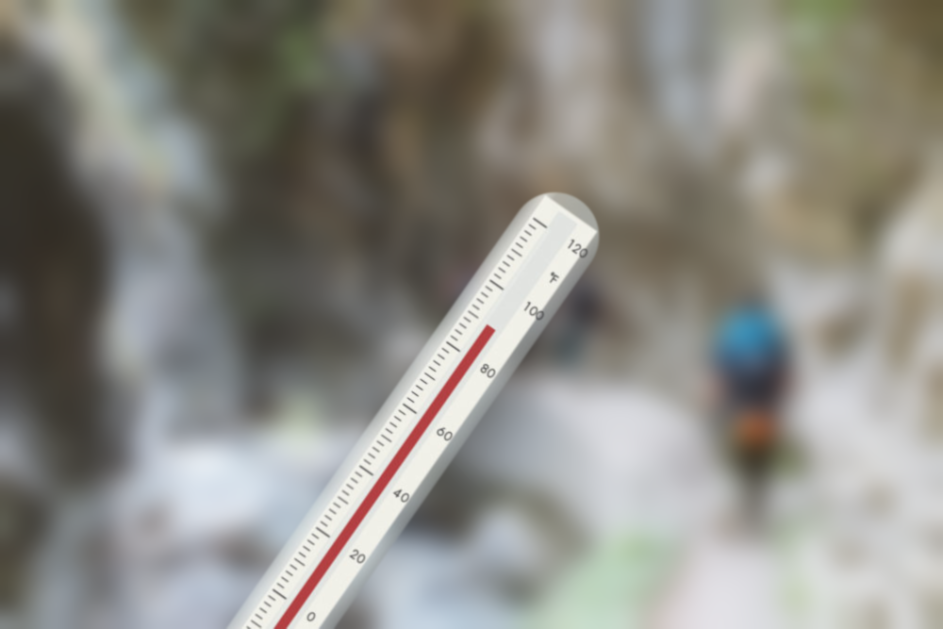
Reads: 90°F
